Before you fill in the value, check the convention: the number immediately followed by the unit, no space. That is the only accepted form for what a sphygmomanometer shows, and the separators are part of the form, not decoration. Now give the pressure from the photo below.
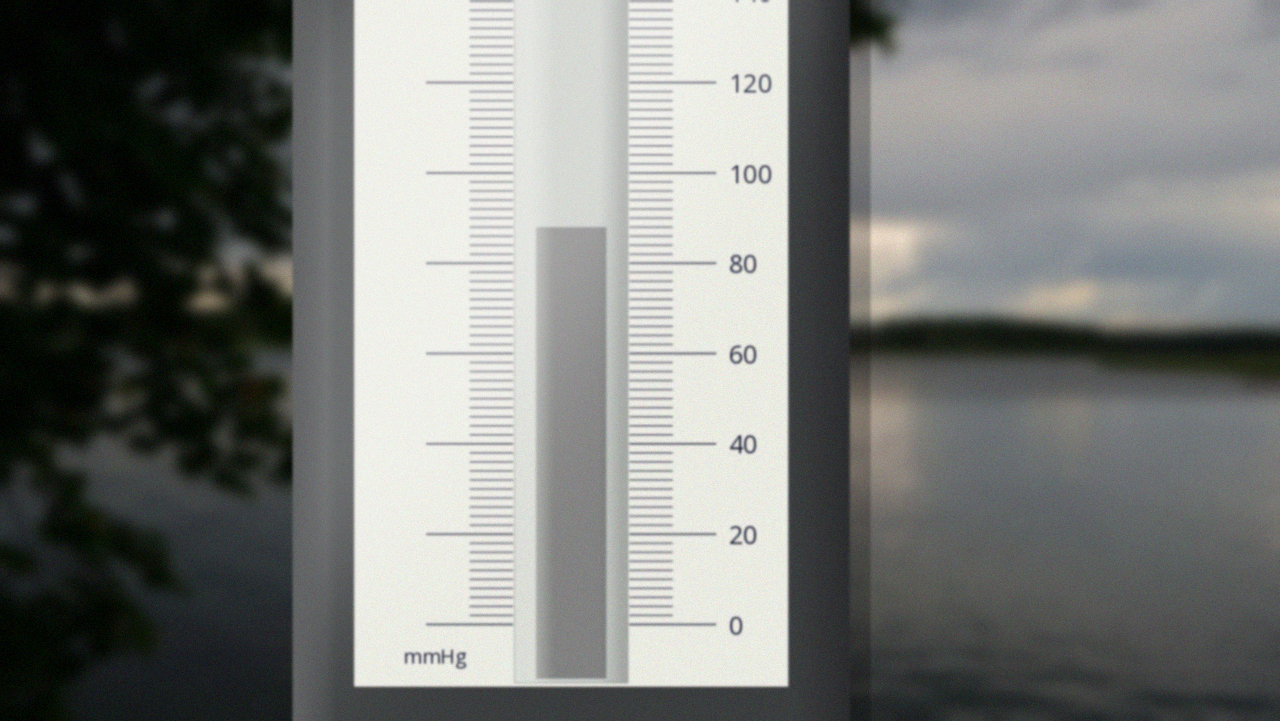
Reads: 88mmHg
